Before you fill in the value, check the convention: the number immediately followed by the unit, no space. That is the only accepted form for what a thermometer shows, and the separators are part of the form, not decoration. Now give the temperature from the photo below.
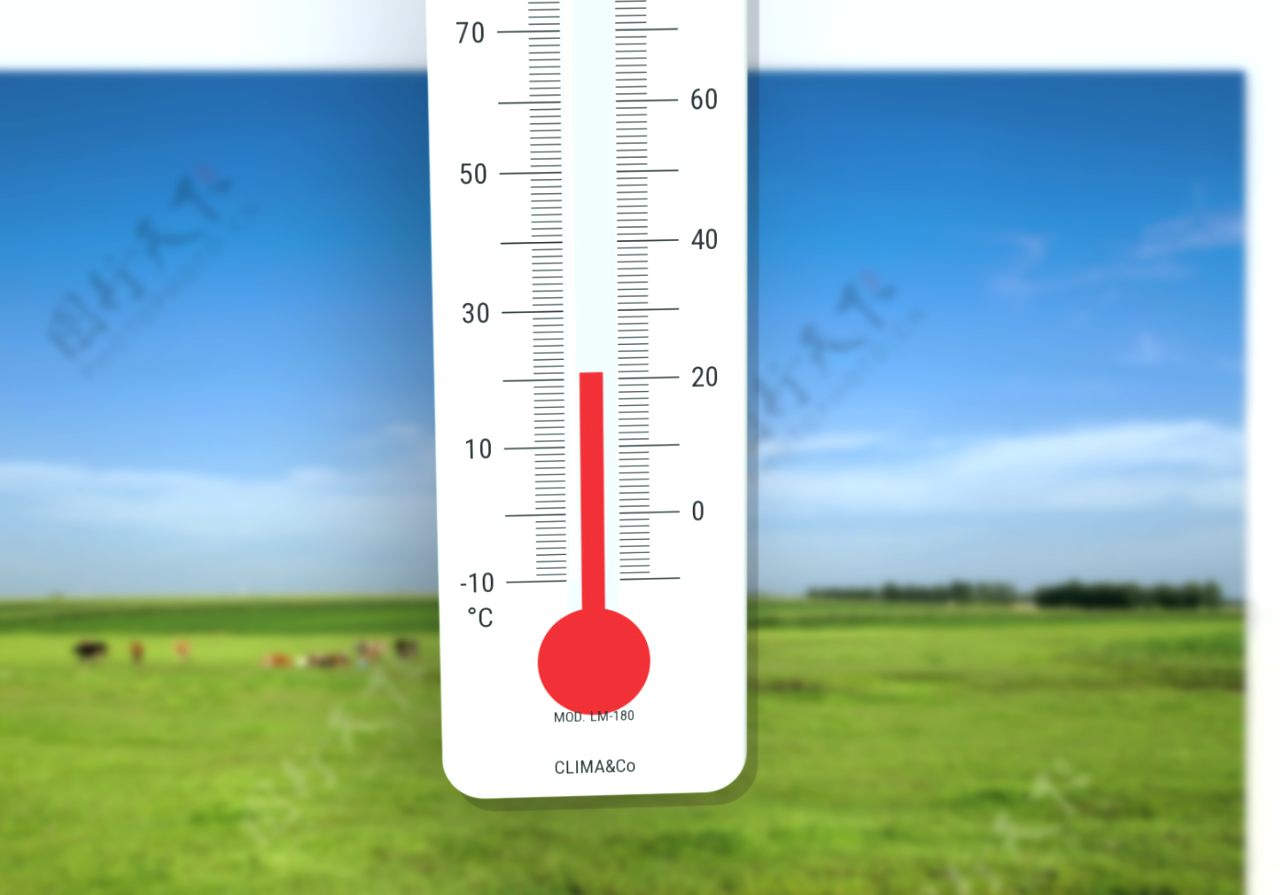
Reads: 21°C
